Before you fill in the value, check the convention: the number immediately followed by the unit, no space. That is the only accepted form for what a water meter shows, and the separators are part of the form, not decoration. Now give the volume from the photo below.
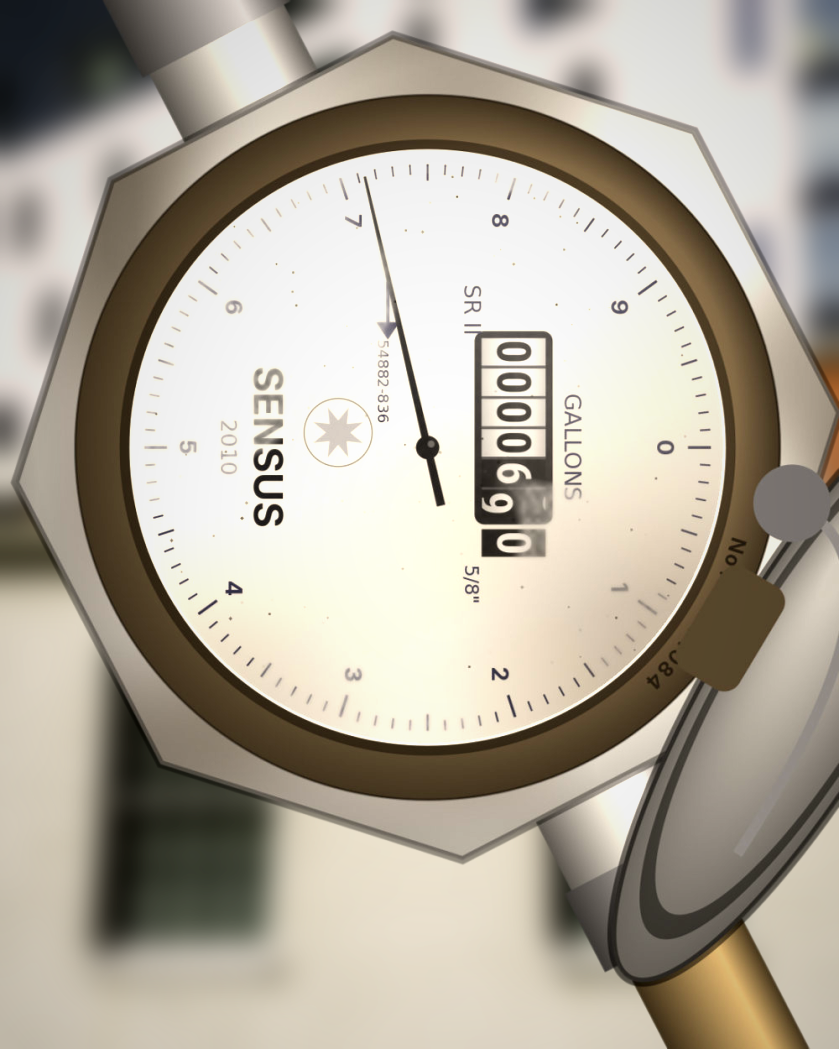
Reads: 687.1gal
